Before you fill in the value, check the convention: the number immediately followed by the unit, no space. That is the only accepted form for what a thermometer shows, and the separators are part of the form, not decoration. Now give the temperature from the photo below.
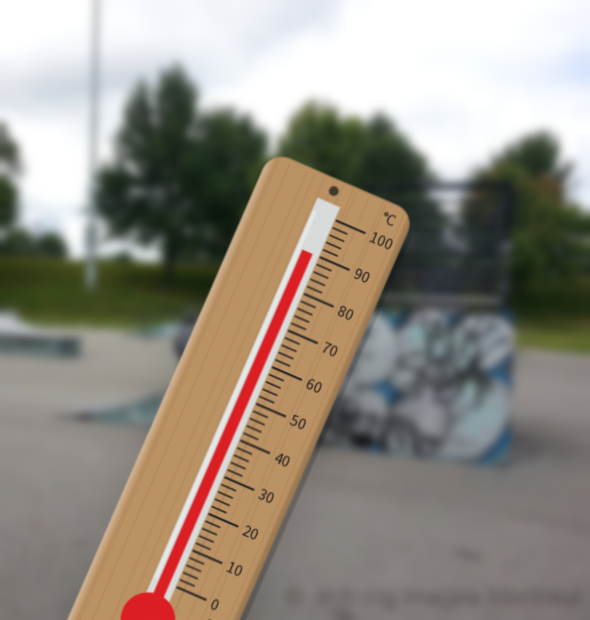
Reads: 90°C
